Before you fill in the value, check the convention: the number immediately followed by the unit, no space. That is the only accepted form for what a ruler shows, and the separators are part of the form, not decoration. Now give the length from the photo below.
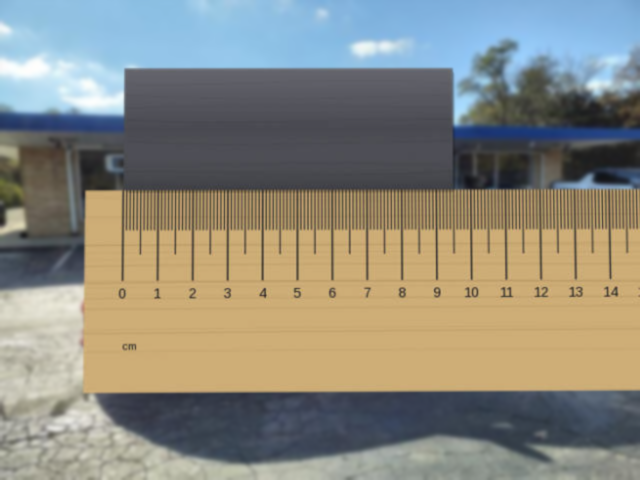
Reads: 9.5cm
